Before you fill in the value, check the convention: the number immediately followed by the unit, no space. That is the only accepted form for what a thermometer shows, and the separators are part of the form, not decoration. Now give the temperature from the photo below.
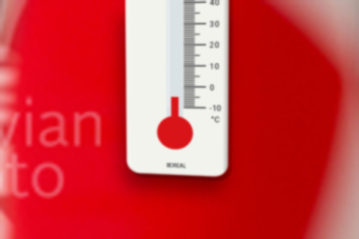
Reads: -5°C
